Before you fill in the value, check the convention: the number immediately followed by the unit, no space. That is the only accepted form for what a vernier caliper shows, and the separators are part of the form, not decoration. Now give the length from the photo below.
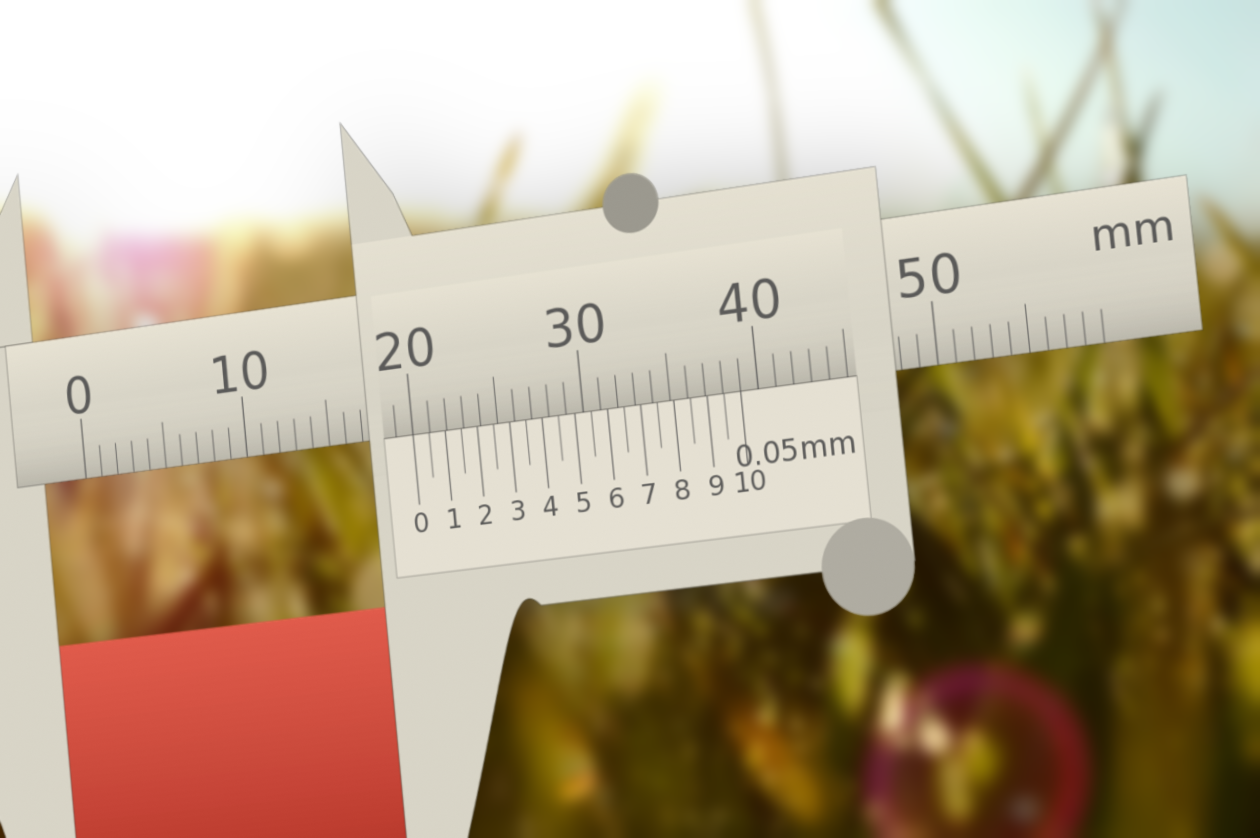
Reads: 20.0mm
